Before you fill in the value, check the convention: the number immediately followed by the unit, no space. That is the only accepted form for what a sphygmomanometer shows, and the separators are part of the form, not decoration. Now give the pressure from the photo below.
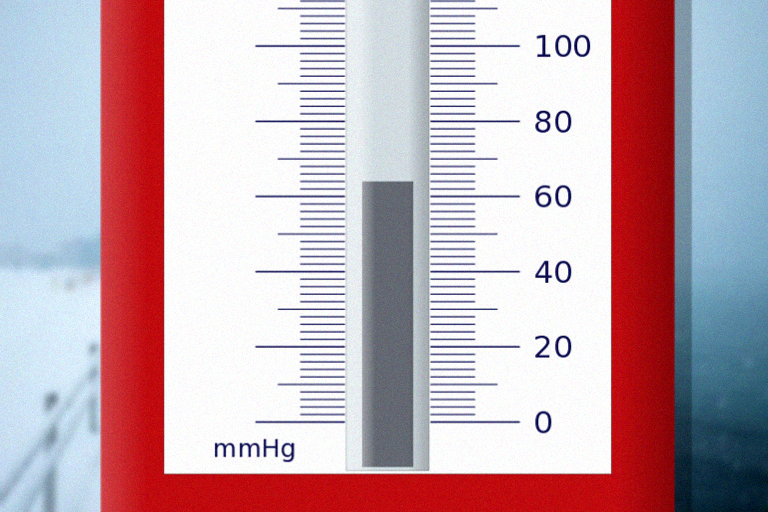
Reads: 64mmHg
